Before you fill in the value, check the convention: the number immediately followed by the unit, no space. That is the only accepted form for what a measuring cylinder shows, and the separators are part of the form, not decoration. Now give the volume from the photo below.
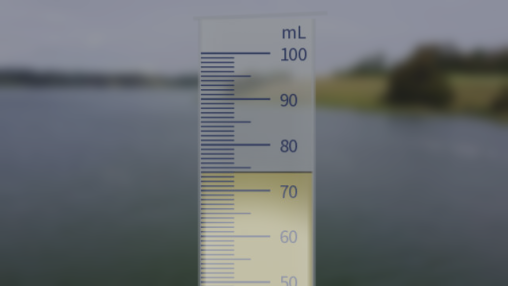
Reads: 74mL
